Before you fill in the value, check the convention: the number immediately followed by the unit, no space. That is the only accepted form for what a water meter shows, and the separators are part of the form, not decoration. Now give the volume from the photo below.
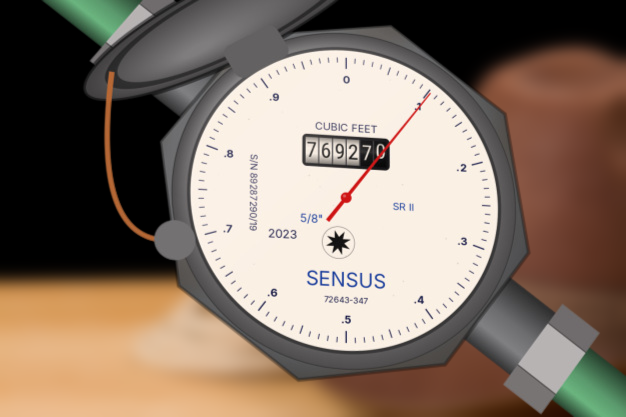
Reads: 769270.10ft³
